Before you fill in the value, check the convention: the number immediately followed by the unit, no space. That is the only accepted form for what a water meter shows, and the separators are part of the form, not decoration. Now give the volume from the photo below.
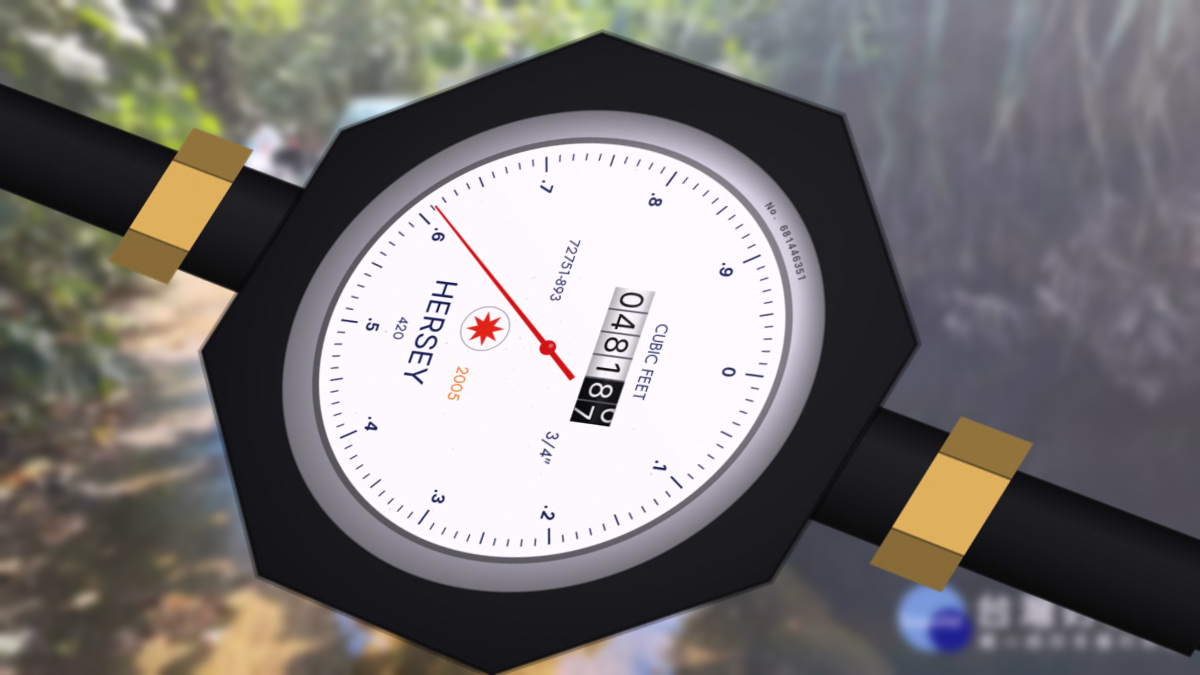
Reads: 48186.61ft³
